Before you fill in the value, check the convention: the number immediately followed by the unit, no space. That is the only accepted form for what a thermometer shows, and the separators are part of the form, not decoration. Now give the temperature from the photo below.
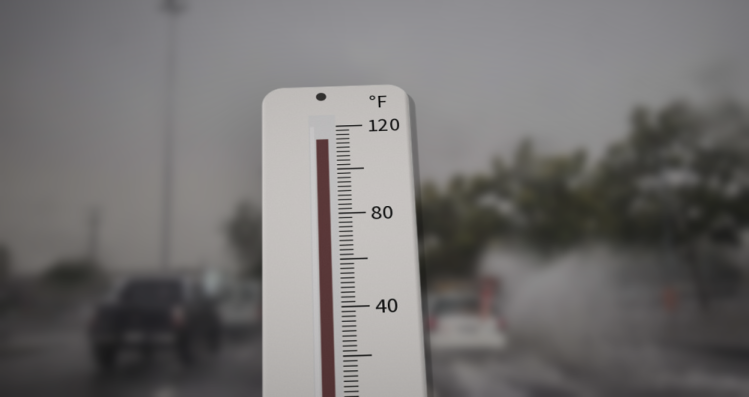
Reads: 114°F
